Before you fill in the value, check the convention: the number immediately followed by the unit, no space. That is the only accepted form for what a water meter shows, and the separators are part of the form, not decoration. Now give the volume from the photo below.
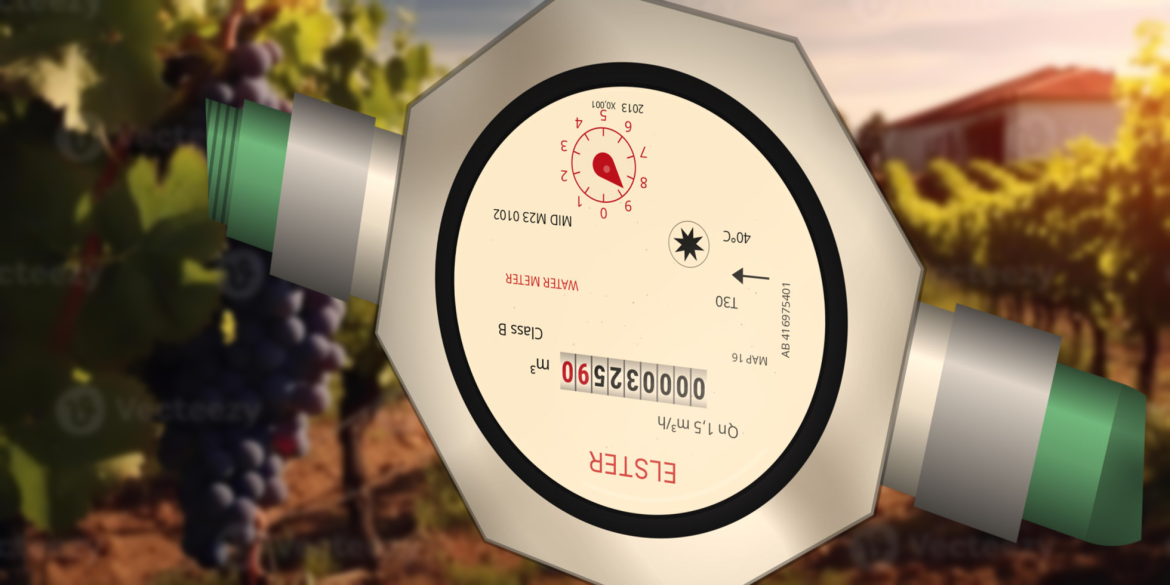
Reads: 325.908m³
